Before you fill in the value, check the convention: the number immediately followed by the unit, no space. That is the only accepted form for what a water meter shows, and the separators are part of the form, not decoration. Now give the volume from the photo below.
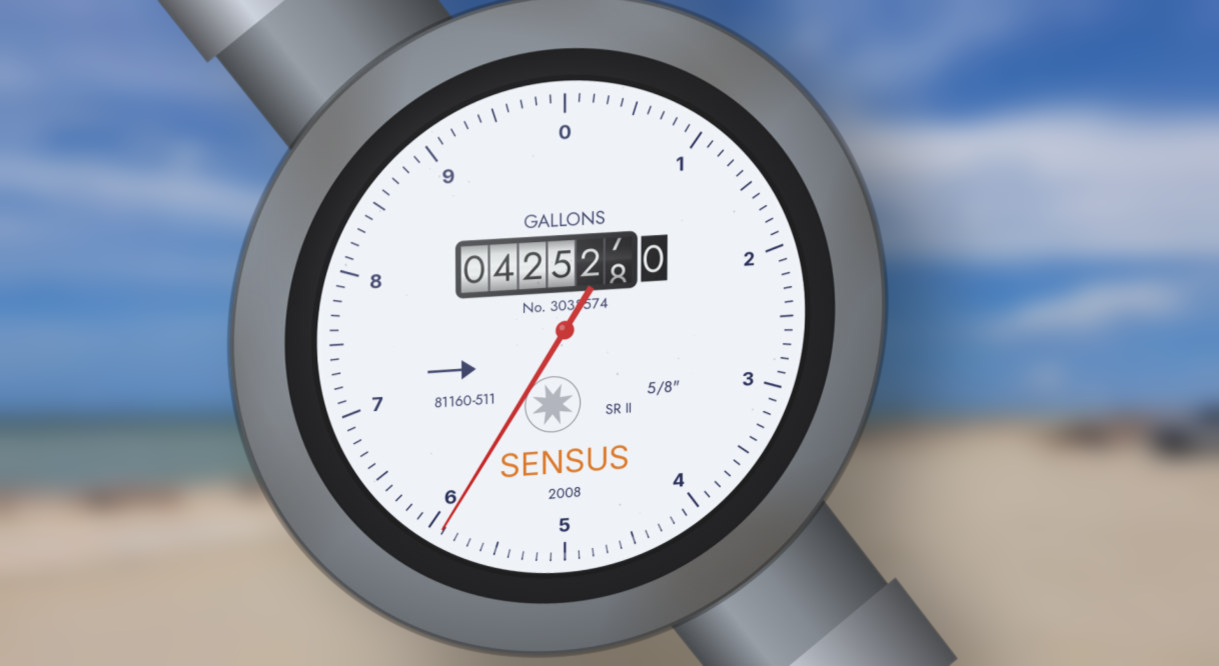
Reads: 425275.9gal
